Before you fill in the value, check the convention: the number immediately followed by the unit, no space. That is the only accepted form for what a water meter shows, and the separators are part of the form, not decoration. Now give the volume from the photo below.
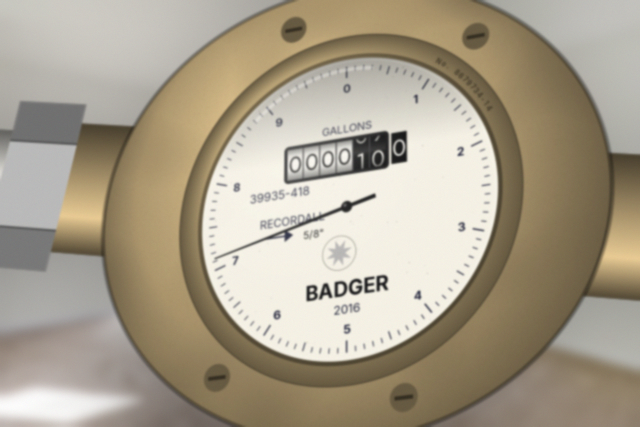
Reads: 97.1gal
